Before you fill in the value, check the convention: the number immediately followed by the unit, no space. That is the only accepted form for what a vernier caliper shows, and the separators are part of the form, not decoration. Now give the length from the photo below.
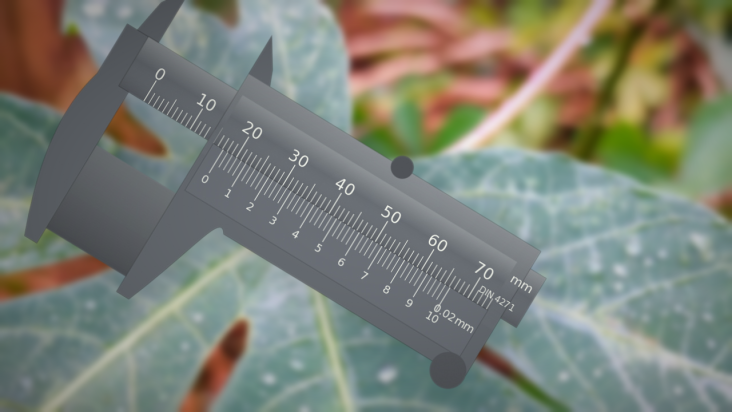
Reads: 17.2mm
